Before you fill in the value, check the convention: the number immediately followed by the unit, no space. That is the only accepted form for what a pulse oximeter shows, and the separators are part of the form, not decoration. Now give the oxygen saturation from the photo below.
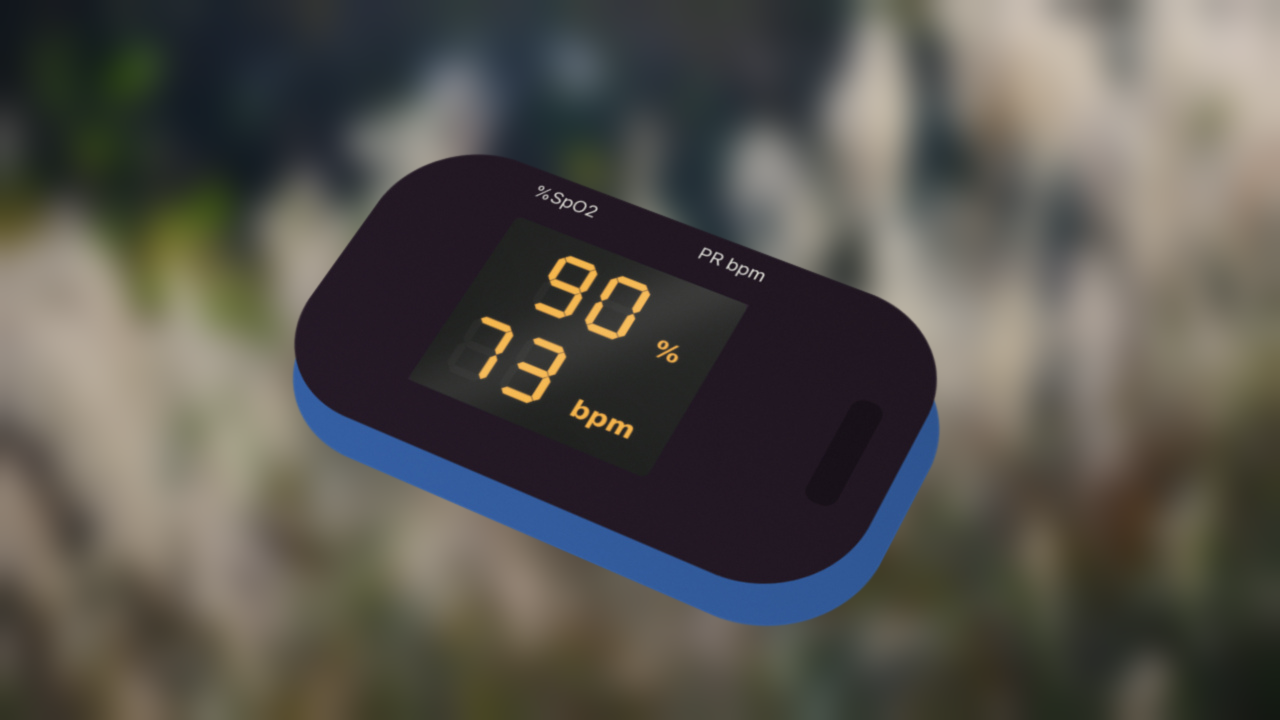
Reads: 90%
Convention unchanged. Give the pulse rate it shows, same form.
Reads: 73bpm
